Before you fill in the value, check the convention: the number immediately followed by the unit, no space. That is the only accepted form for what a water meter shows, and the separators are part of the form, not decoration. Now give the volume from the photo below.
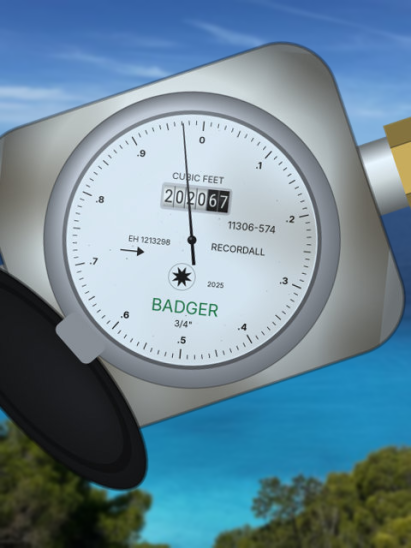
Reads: 202066.97ft³
